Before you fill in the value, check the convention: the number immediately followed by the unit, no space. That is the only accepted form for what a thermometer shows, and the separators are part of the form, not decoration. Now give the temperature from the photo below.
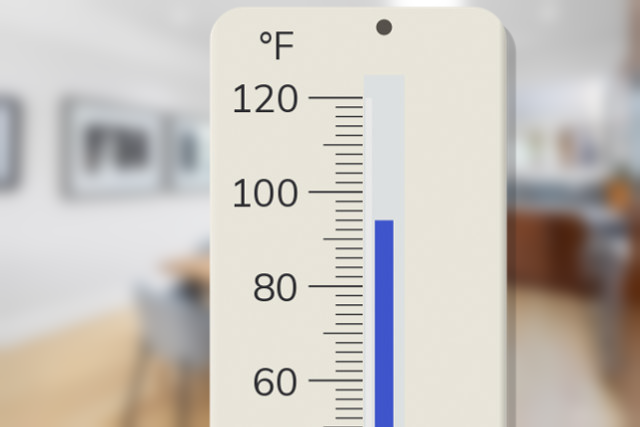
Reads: 94°F
